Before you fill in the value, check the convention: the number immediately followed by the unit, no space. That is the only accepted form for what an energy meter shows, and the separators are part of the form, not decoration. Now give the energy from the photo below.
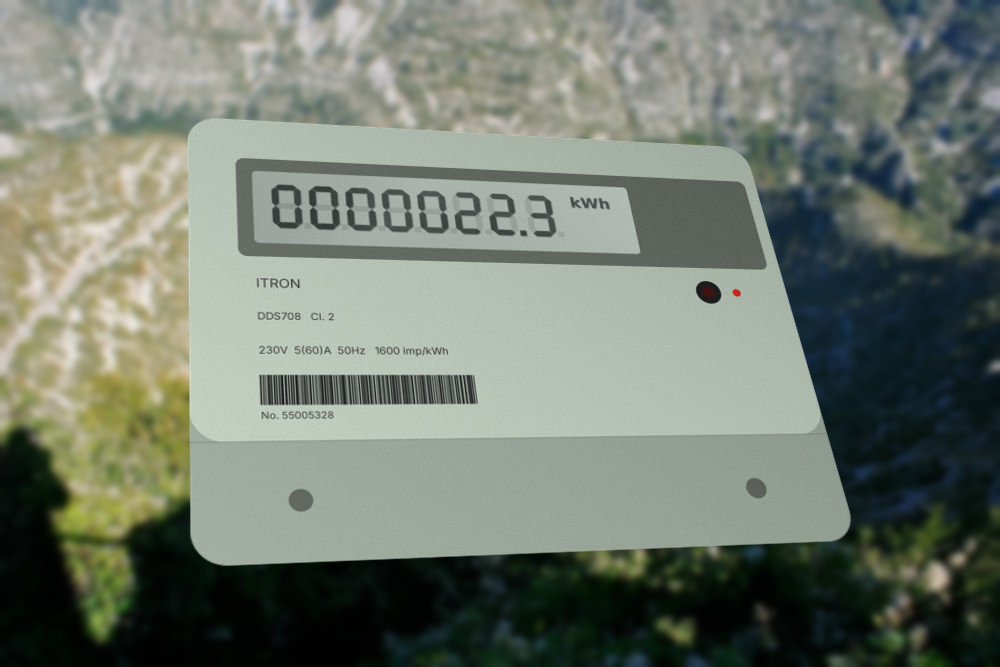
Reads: 22.3kWh
